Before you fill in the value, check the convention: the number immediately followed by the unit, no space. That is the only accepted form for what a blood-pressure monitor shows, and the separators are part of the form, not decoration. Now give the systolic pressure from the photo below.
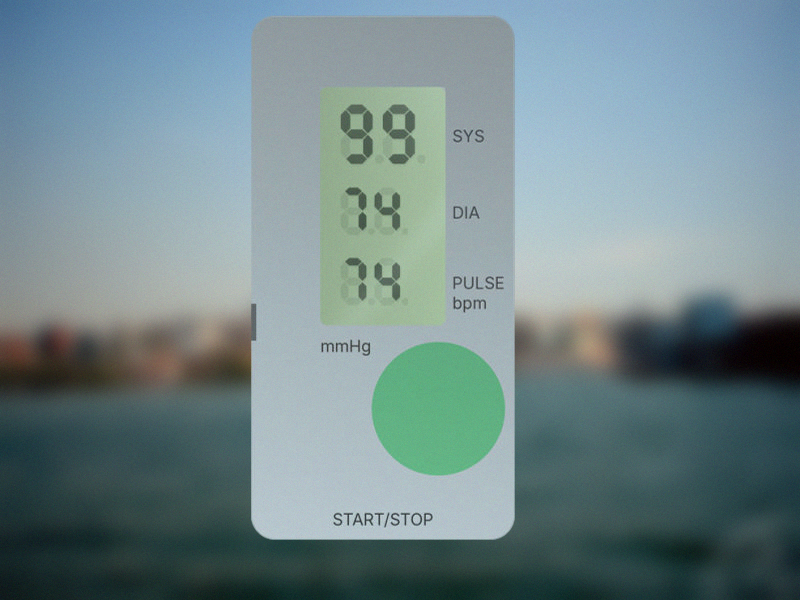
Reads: 99mmHg
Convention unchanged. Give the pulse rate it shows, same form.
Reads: 74bpm
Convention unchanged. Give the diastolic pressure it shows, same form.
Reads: 74mmHg
